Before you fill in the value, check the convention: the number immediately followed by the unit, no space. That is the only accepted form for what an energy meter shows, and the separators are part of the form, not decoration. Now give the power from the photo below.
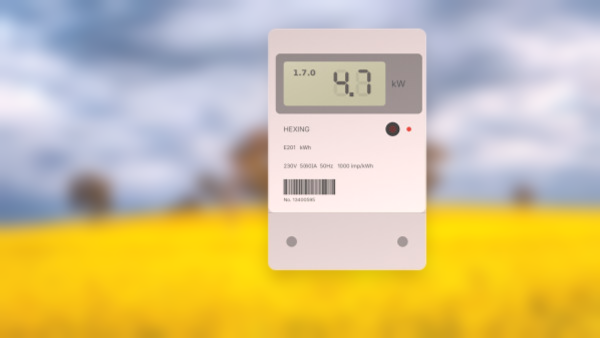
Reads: 4.7kW
